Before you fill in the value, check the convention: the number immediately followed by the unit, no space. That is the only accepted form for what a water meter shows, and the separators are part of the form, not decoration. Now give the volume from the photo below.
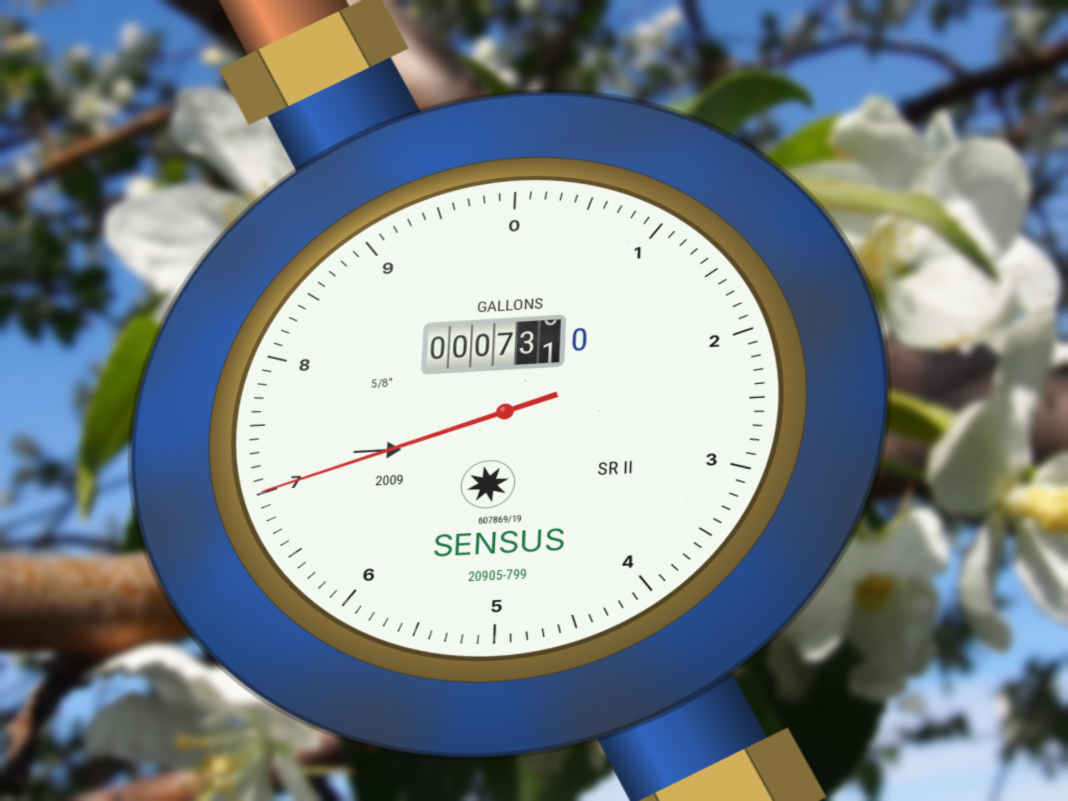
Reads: 7307.0gal
